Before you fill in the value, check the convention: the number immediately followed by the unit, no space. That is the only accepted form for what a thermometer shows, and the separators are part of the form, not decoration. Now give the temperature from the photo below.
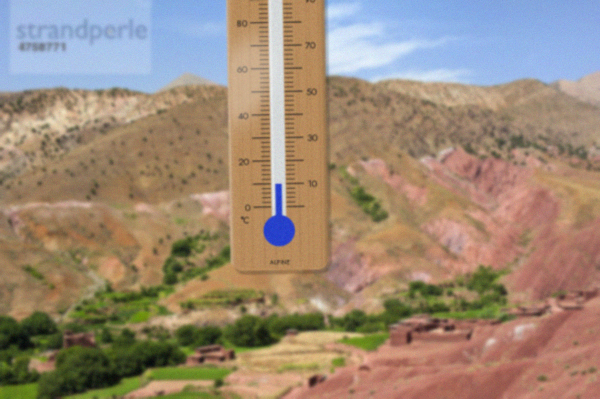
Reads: 10°C
